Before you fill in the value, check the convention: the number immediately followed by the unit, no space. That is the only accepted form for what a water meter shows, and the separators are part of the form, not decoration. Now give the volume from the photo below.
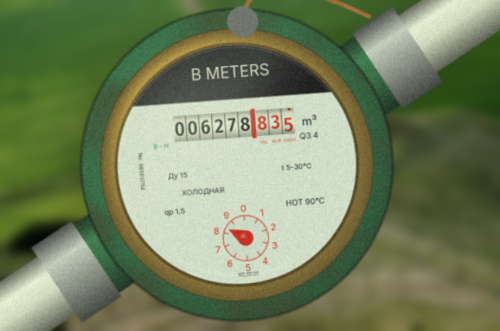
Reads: 6278.8348m³
